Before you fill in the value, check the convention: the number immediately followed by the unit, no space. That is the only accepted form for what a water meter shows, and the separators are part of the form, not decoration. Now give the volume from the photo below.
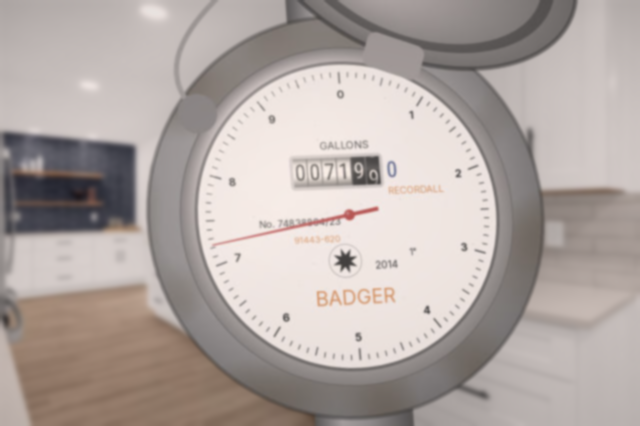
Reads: 71987.2gal
